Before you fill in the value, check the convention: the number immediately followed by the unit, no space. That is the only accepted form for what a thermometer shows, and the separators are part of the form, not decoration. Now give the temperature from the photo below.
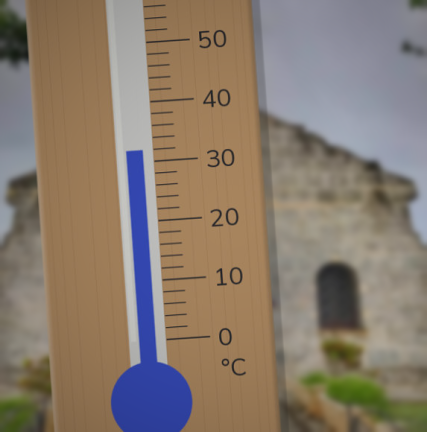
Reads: 32°C
